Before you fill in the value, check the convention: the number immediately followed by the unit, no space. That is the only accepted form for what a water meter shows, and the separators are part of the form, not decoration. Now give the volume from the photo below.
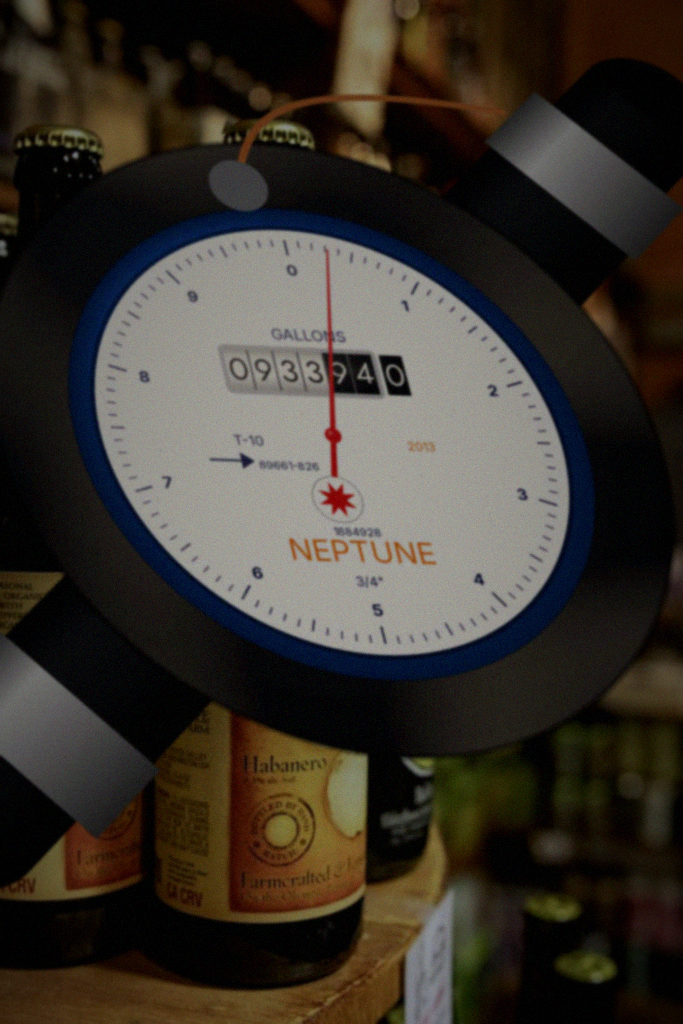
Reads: 933940.3gal
